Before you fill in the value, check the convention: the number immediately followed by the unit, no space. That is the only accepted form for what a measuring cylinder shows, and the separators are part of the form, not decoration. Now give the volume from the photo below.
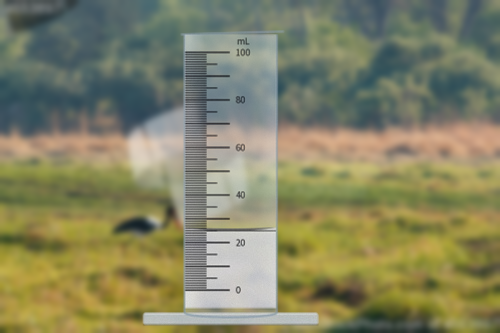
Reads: 25mL
